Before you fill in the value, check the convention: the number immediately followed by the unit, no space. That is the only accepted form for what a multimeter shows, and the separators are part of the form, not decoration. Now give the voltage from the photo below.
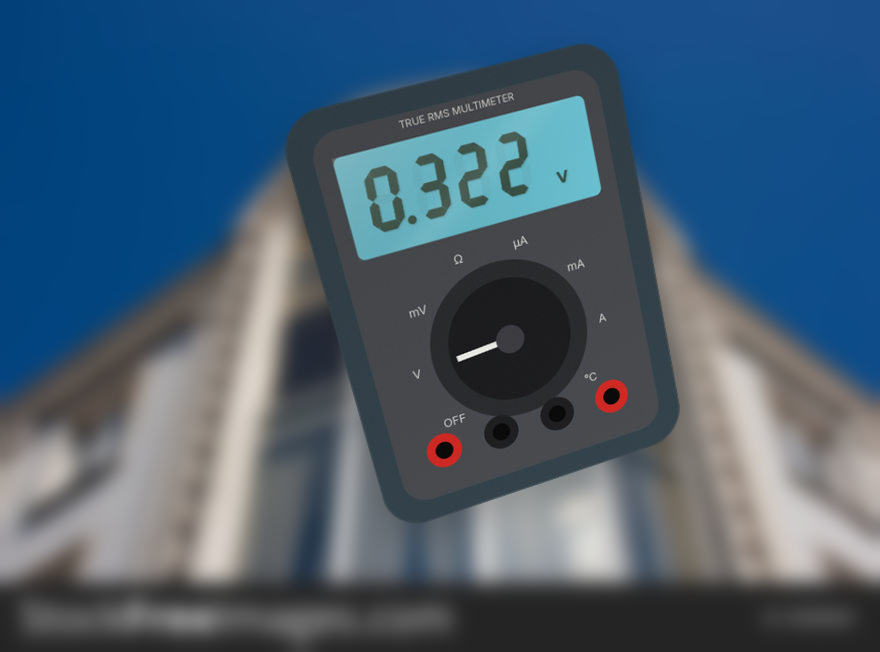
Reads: 0.322V
